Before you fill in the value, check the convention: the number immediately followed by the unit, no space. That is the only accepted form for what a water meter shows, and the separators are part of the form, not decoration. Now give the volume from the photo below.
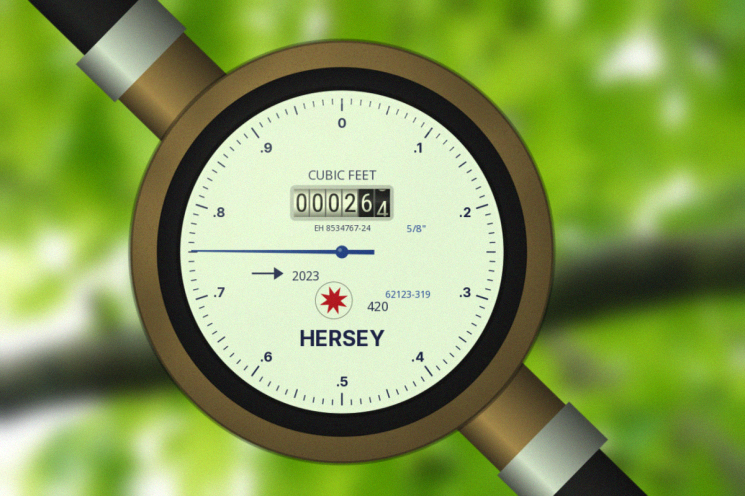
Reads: 263.75ft³
